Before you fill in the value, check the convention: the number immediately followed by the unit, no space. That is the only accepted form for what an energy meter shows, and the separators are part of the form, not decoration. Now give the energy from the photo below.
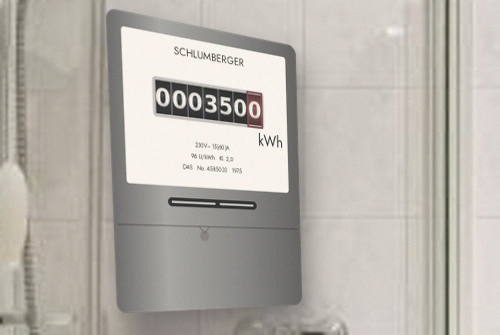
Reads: 350.0kWh
